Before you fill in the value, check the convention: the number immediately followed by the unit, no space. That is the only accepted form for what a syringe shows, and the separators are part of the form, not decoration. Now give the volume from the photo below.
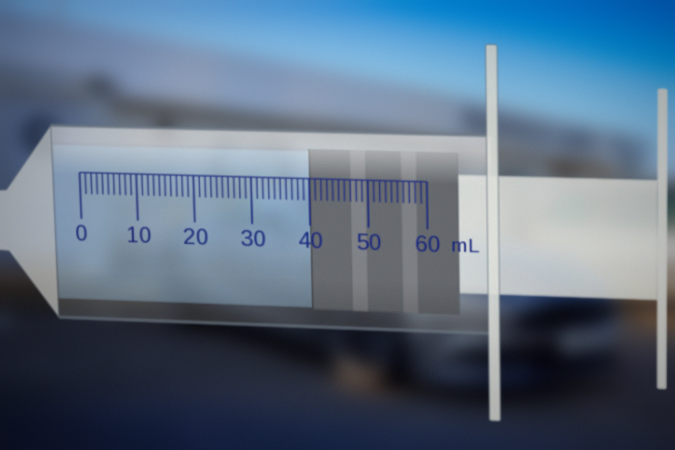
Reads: 40mL
